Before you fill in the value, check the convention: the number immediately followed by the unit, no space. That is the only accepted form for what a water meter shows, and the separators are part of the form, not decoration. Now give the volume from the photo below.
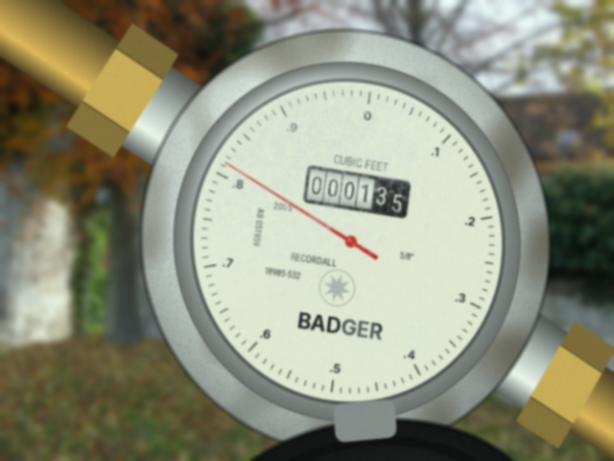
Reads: 134.81ft³
